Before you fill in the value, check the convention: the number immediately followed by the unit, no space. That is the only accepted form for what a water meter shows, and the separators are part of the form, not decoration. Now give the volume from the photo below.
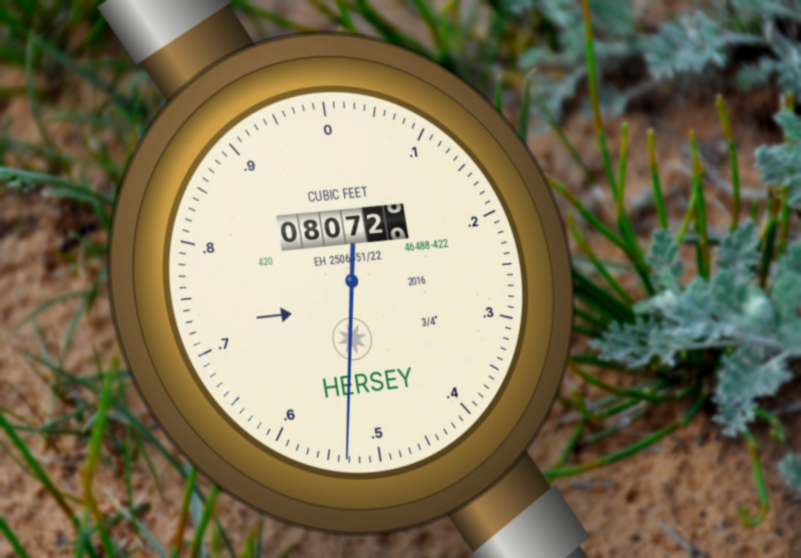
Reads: 80728.53ft³
